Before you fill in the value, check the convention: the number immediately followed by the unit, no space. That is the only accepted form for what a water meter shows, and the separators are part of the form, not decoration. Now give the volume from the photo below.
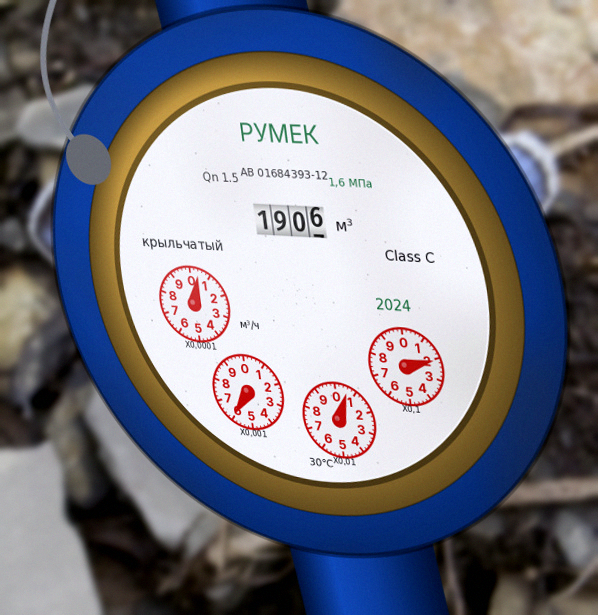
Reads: 1906.2060m³
